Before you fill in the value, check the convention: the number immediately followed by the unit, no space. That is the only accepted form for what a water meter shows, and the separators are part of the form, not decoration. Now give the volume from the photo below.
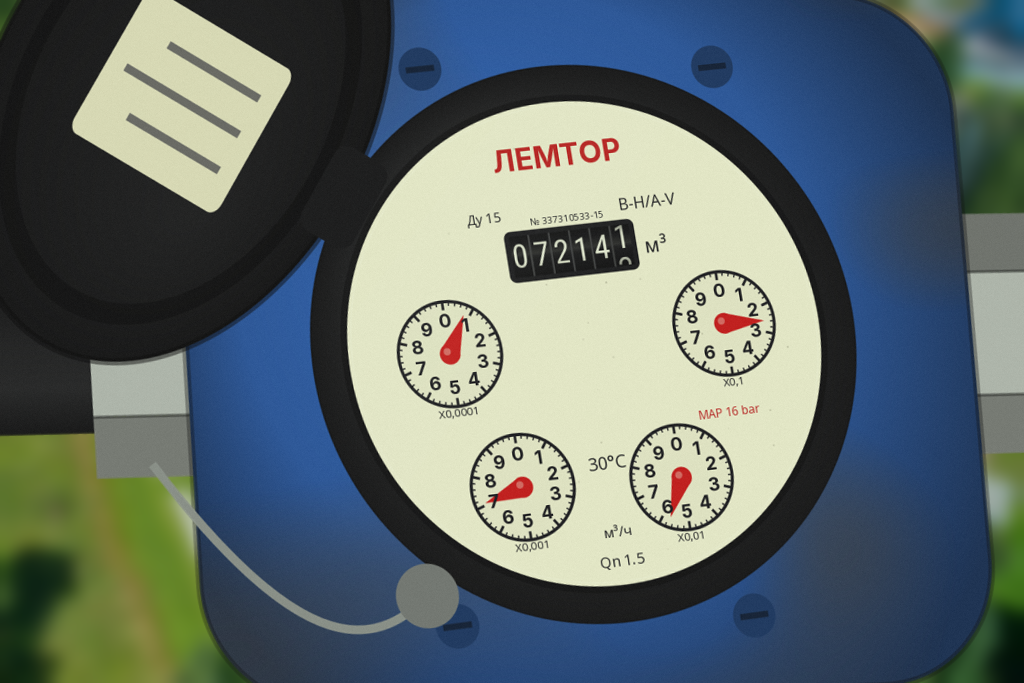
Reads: 72141.2570m³
